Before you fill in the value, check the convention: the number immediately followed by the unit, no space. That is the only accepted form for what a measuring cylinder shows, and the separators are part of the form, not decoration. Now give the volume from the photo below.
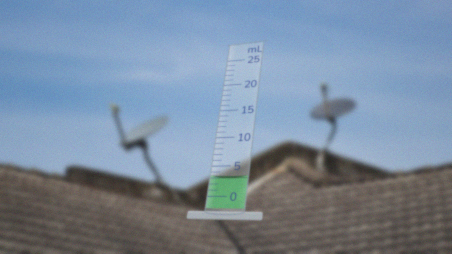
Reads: 3mL
